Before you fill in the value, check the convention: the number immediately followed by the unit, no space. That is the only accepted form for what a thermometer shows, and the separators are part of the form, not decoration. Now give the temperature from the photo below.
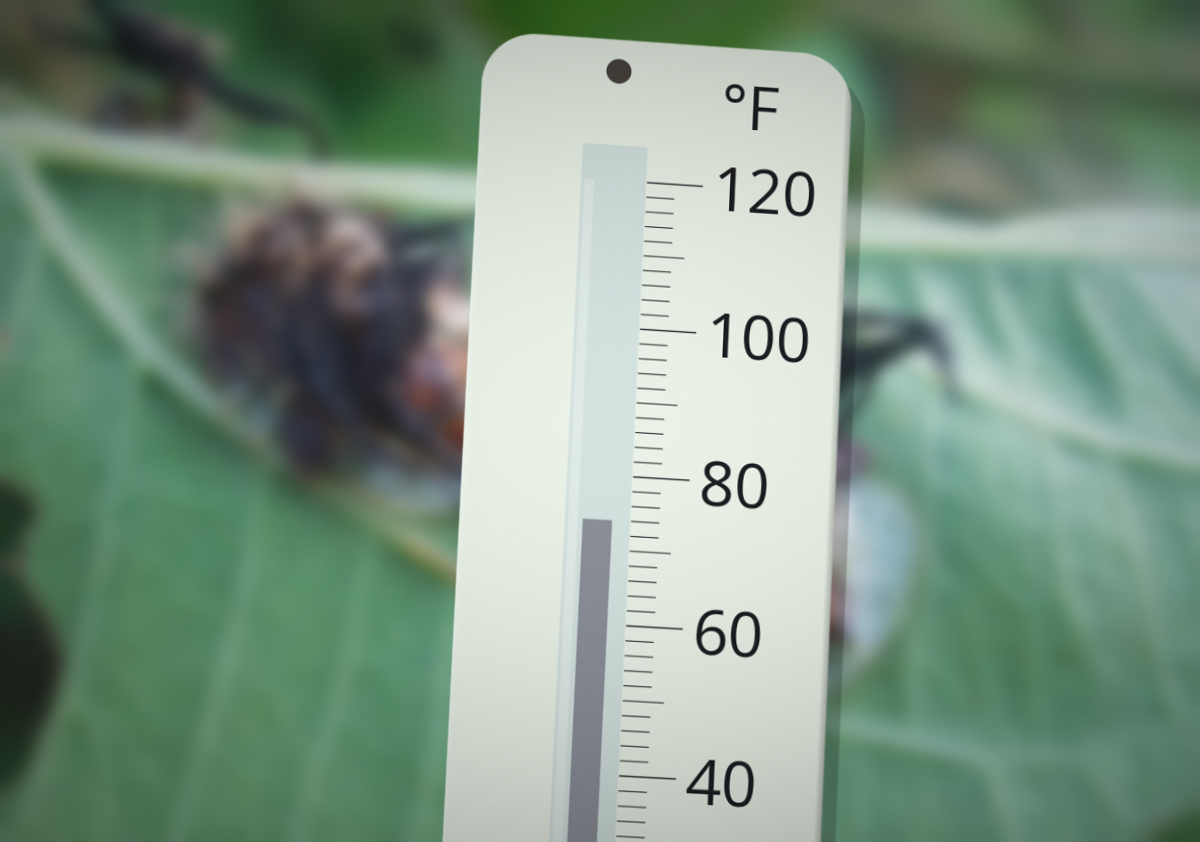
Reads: 74°F
